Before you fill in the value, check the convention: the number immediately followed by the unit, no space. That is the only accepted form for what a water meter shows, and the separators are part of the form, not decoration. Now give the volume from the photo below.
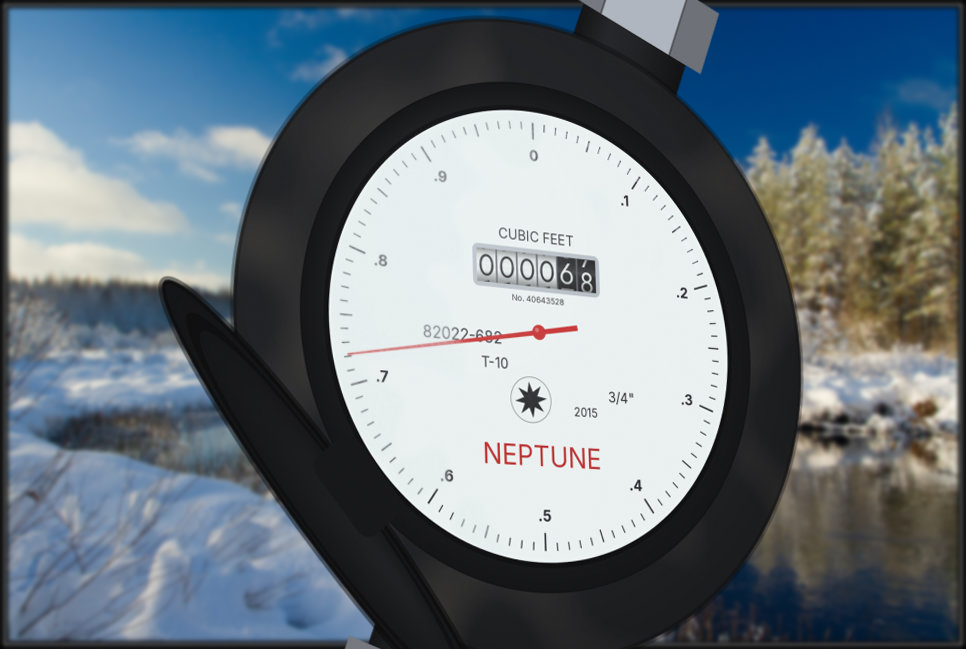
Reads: 67.72ft³
